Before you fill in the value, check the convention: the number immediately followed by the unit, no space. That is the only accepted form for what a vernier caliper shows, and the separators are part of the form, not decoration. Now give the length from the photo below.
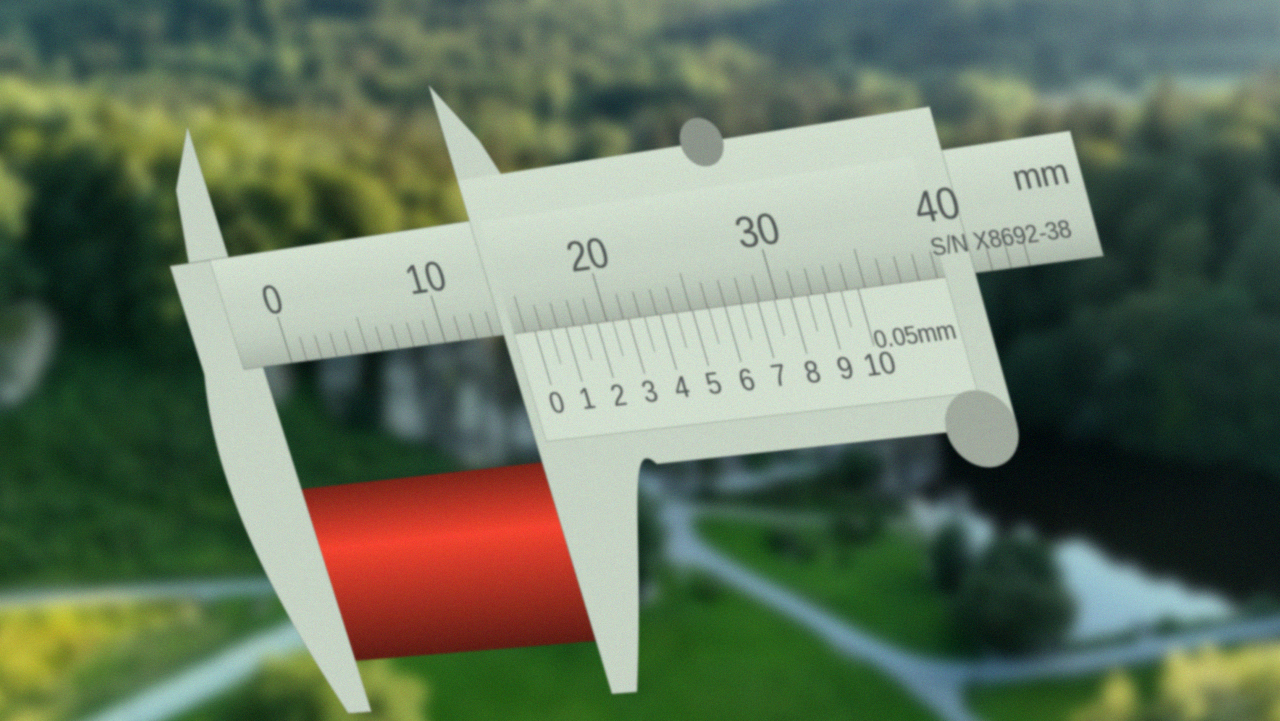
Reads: 15.6mm
